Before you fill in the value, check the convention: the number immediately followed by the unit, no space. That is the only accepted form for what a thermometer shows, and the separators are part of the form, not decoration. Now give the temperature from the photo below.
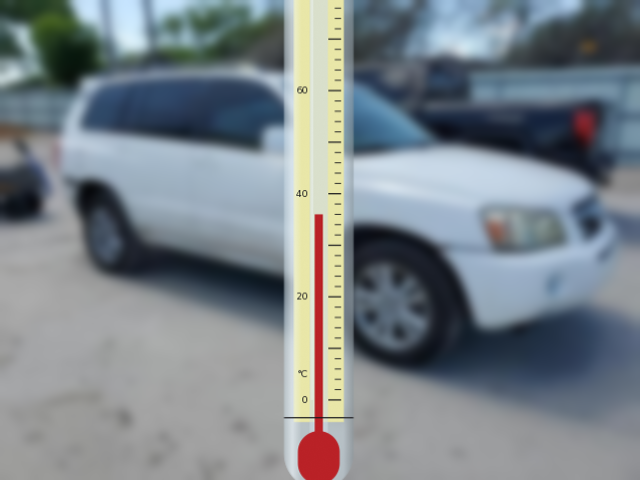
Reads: 36°C
